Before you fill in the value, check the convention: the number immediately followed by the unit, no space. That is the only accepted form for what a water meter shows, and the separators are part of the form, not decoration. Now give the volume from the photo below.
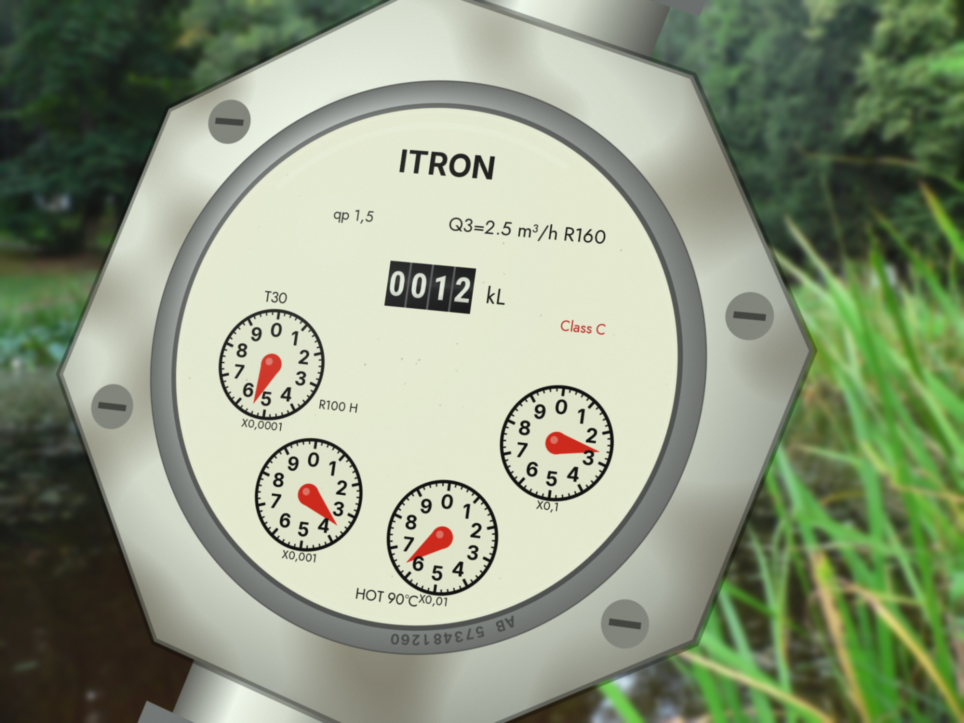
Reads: 12.2635kL
